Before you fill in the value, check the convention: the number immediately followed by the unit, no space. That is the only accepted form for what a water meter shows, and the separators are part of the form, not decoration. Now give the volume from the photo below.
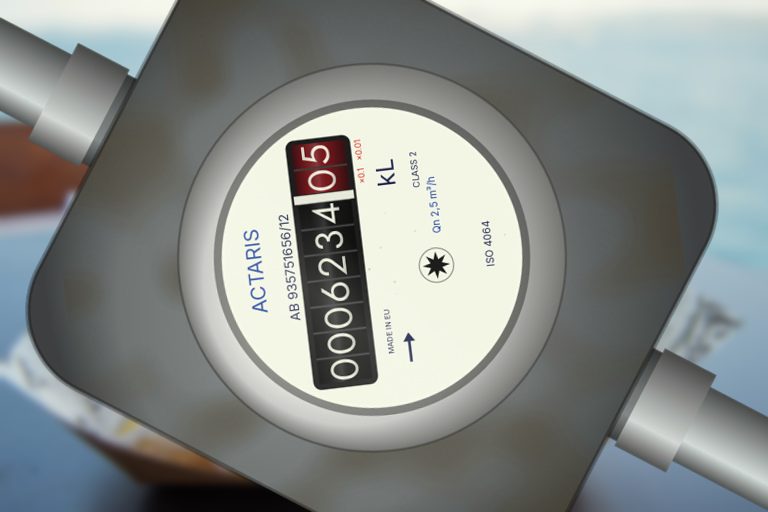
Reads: 6234.05kL
